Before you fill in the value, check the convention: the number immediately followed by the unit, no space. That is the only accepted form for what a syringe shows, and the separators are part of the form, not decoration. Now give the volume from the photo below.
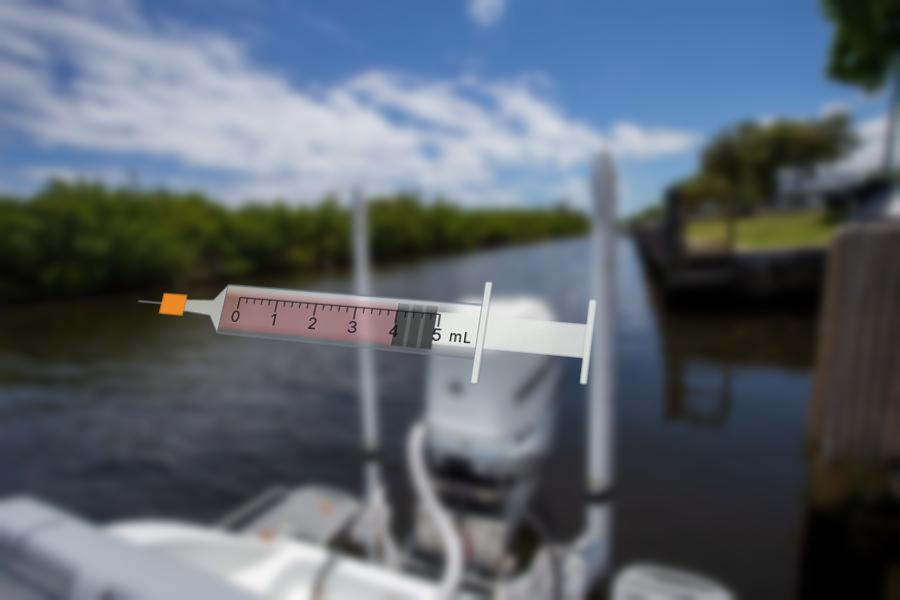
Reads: 4mL
